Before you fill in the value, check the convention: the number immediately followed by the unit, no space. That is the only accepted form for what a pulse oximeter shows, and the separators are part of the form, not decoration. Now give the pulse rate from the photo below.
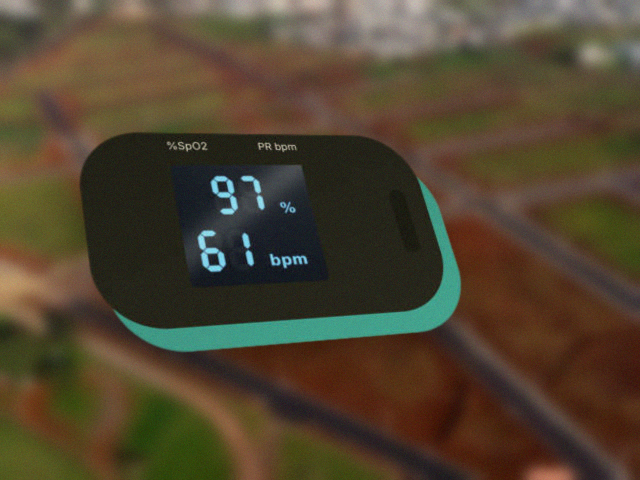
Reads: 61bpm
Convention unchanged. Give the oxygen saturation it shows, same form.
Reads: 97%
